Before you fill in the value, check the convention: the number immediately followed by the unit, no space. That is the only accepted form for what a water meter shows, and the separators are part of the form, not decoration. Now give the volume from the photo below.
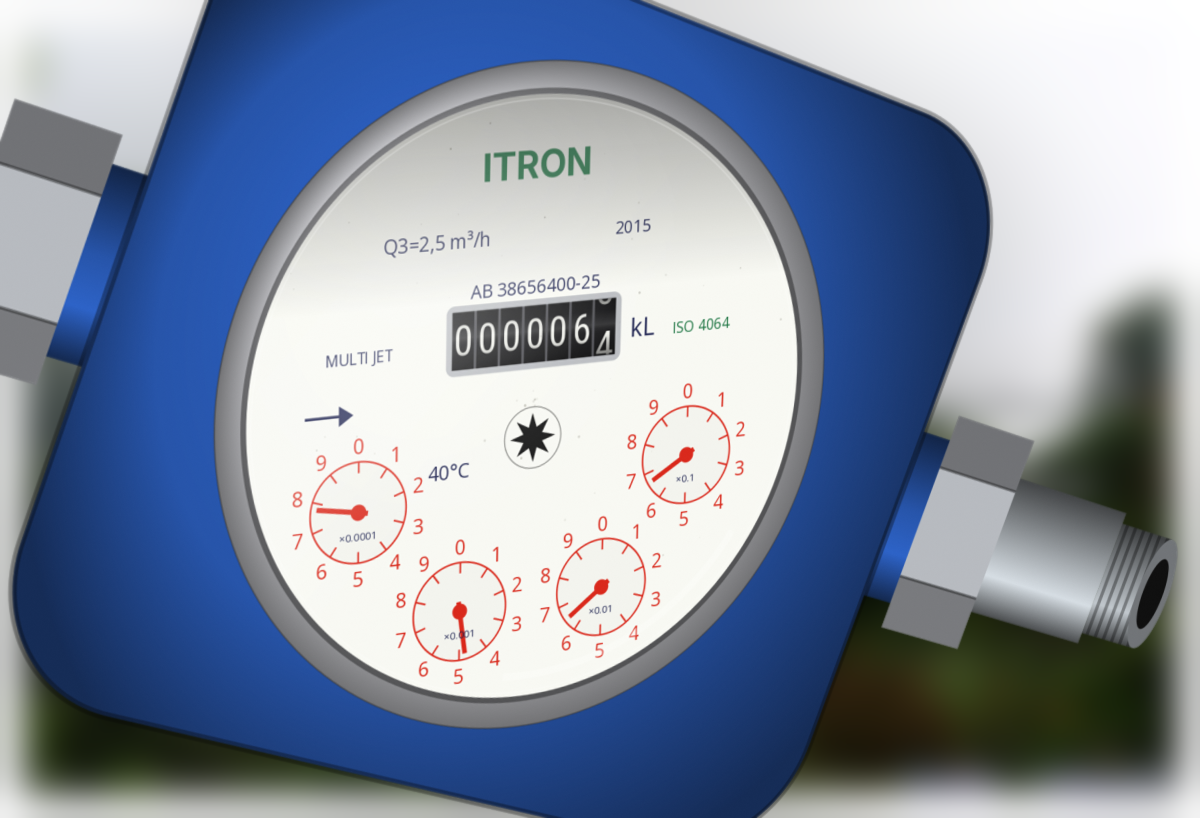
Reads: 63.6647kL
